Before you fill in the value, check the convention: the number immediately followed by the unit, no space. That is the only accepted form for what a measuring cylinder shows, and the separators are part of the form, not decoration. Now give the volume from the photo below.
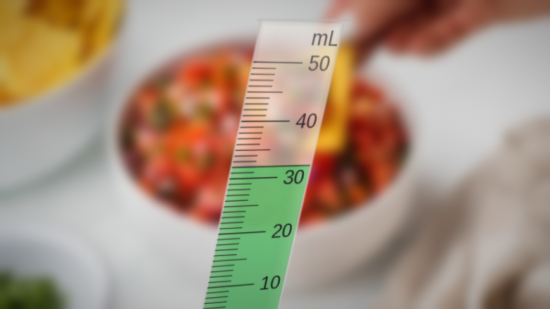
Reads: 32mL
